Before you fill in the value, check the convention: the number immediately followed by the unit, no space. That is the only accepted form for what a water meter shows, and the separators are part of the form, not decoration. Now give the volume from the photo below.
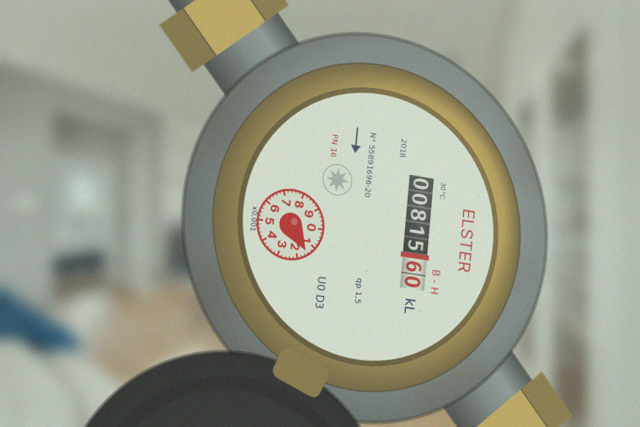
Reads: 815.601kL
